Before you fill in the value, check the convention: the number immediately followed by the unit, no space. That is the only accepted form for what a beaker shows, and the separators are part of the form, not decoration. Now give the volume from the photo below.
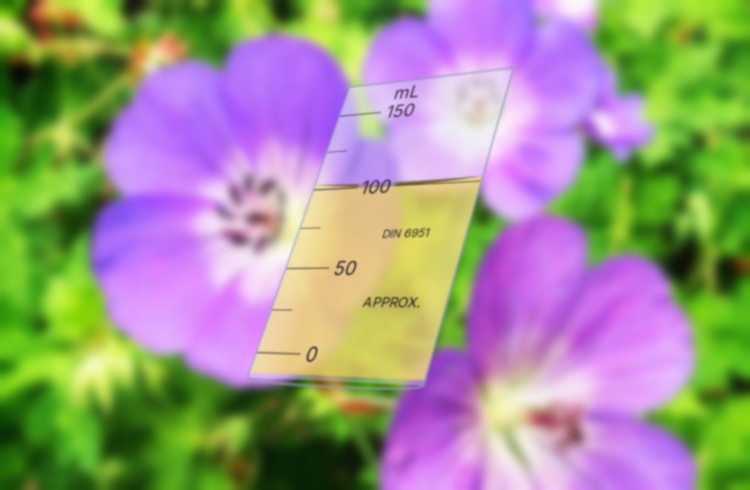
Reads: 100mL
